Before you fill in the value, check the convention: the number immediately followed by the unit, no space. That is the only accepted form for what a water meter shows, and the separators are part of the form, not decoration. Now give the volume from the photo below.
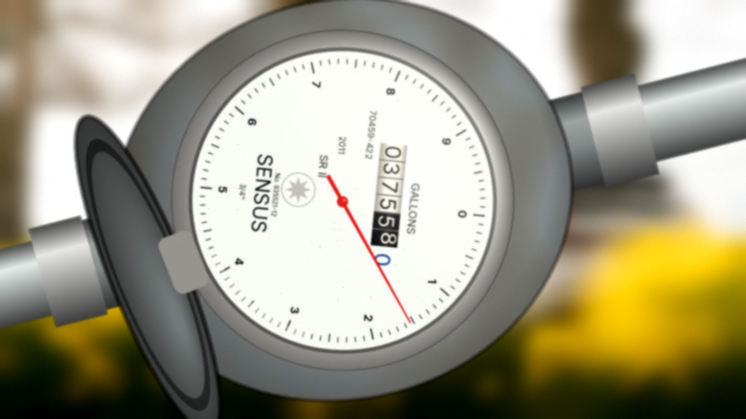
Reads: 375581.5gal
